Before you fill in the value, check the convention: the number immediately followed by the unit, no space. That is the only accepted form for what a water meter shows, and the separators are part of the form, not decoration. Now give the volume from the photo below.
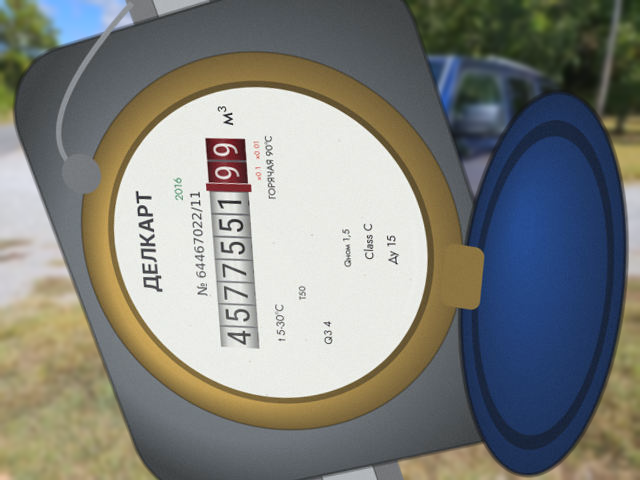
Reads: 4577551.99m³
